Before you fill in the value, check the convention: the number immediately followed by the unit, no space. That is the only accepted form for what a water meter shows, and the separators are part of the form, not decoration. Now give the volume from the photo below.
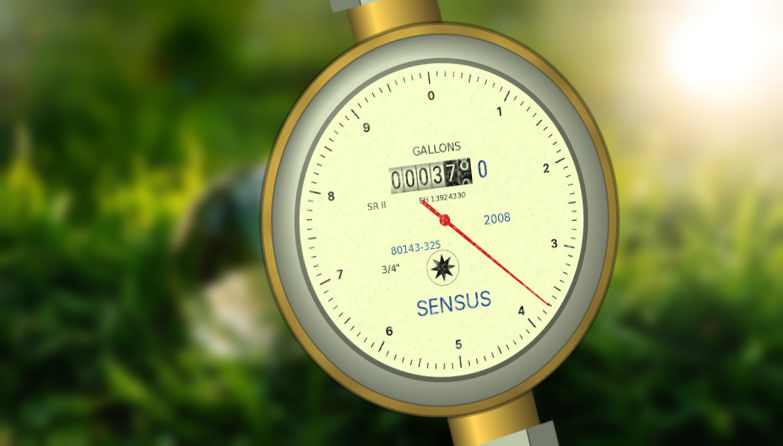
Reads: 3783.7gal
